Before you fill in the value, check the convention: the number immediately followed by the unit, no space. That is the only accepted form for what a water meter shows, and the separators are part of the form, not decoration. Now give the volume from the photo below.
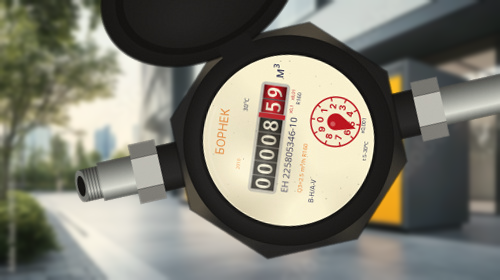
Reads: 8.595m³
